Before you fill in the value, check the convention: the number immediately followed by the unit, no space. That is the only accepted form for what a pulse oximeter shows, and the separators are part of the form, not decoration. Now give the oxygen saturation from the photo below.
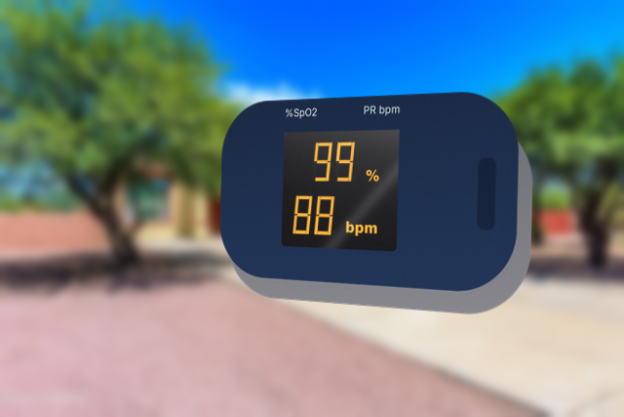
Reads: 99%
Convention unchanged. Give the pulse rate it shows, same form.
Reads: 88bpm
